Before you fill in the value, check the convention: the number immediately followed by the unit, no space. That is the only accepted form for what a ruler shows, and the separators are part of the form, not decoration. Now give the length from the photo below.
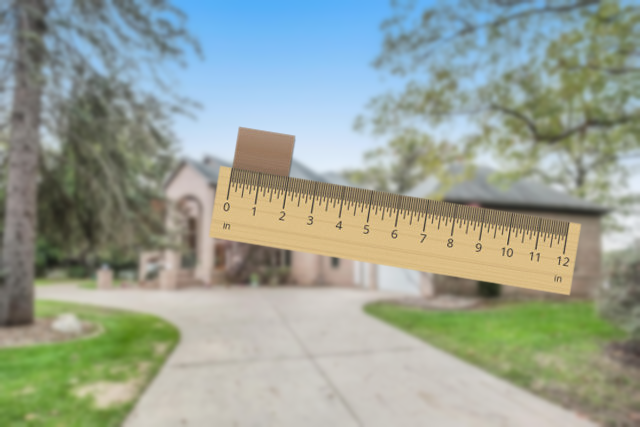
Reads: 2in
